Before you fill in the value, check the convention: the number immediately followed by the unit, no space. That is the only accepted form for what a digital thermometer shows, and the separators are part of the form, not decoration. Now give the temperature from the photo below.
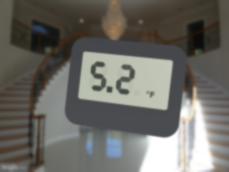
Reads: 5.2°F
